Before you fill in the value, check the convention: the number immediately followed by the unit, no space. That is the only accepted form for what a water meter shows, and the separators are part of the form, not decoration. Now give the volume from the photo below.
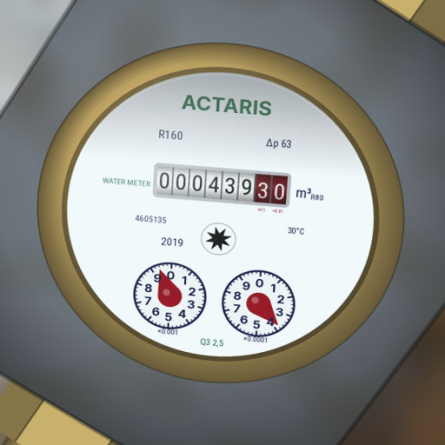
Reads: 439.2993m³
